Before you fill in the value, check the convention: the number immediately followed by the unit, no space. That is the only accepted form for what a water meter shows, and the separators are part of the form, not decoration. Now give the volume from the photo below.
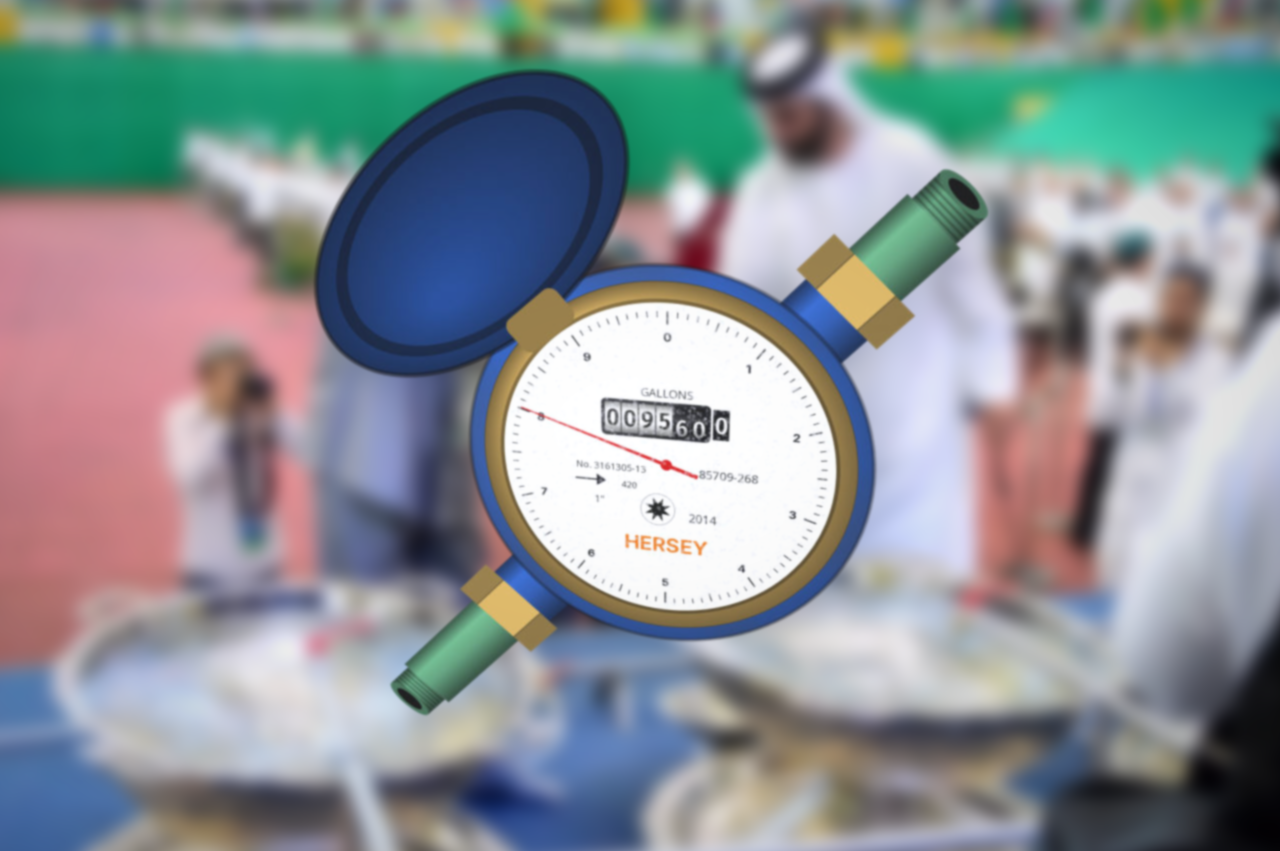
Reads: 95598.0gal
